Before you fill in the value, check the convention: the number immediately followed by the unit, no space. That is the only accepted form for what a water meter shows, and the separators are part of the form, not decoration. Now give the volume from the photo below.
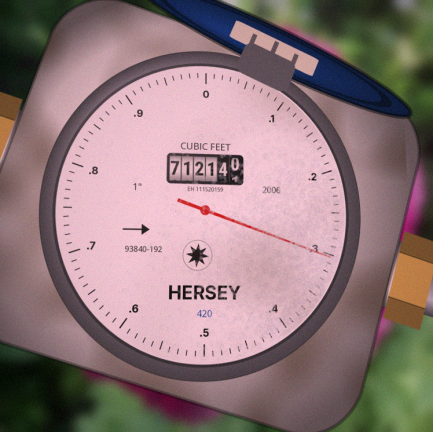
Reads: 712140.30ft³
